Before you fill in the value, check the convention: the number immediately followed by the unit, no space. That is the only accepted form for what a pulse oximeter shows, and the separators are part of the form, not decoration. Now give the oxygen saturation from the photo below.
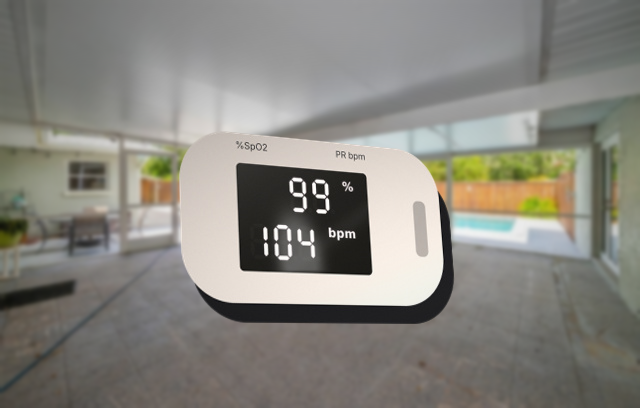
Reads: 99%
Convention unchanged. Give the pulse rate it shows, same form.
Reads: 104bpm
